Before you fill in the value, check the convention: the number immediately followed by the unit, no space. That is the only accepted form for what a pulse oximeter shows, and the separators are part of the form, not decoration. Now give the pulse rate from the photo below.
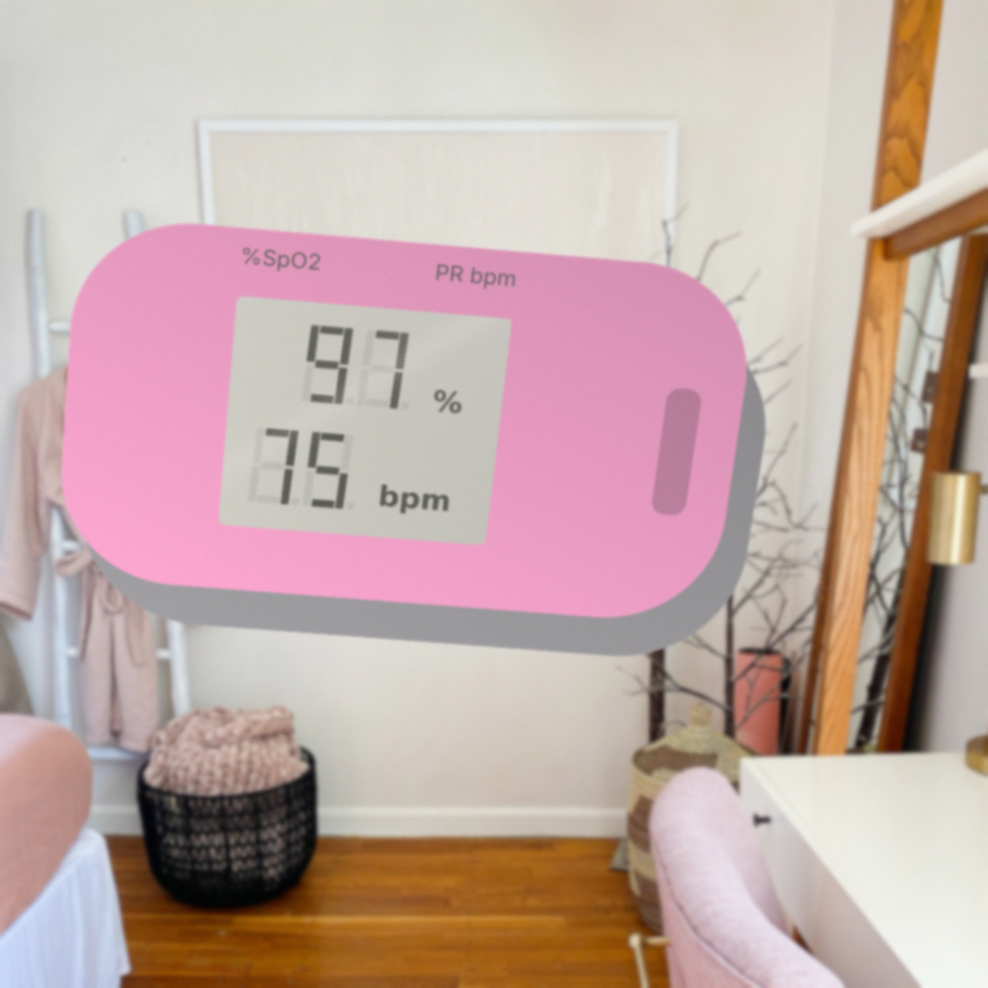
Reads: 75bpm
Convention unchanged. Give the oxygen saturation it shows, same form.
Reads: 97%
